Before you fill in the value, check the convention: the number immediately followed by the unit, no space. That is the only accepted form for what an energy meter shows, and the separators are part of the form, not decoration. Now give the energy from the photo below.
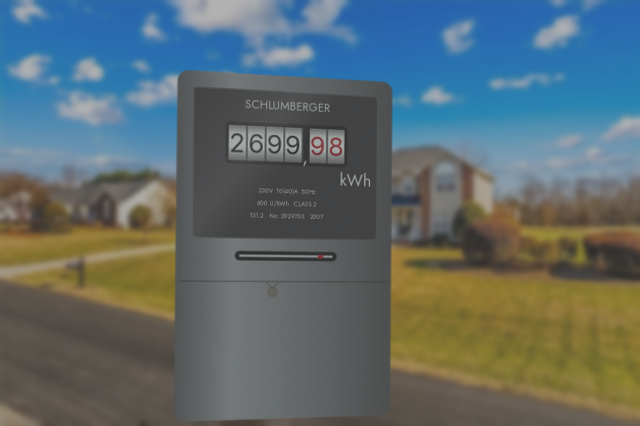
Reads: 2699.98kWh
